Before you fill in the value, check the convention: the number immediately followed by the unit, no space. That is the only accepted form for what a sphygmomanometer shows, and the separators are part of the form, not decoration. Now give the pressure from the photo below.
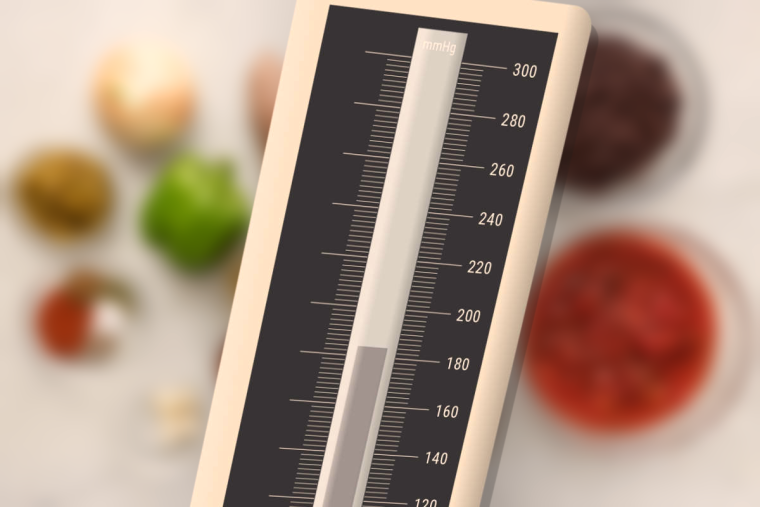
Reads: 184mmHg
